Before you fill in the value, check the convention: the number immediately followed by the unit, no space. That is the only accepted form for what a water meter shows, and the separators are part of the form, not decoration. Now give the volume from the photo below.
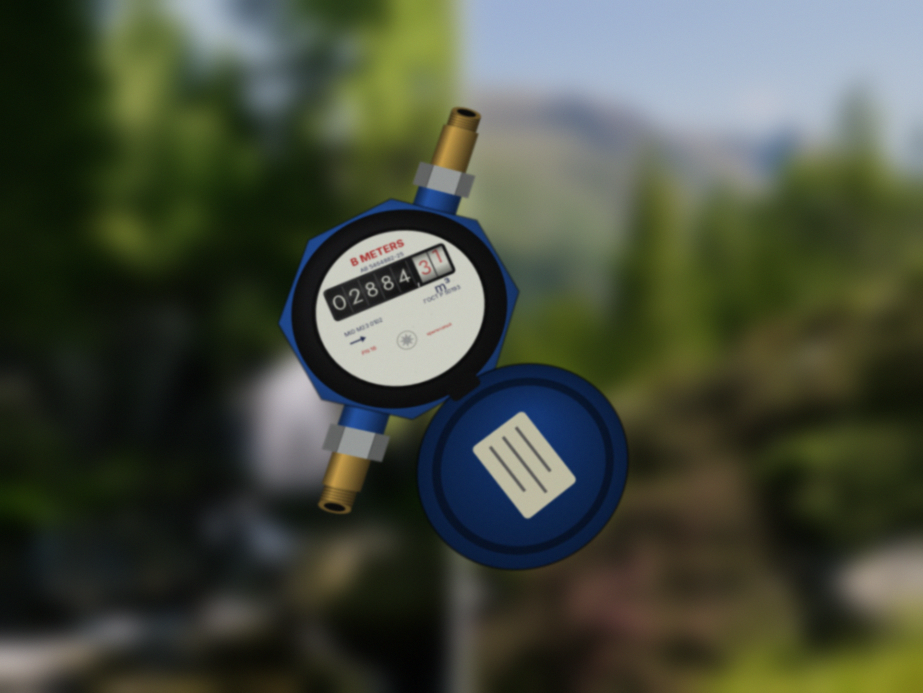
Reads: 2884.31m³
